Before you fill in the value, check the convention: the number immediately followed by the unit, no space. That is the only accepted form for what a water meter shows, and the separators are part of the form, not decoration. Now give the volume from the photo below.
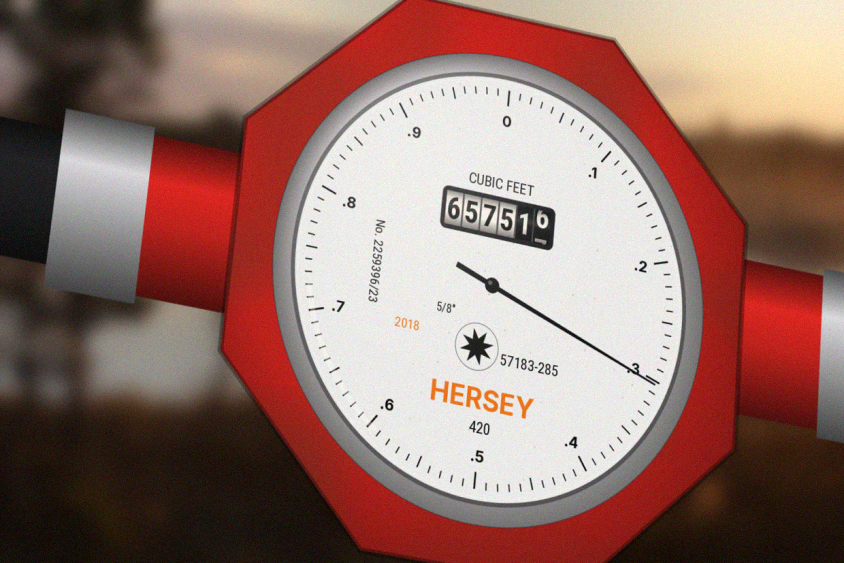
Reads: 657516.30ft³
